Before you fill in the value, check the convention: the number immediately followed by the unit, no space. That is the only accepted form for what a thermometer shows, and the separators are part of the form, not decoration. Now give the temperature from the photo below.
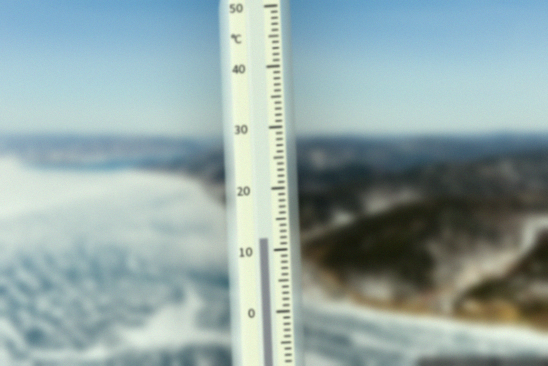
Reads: 12°C
